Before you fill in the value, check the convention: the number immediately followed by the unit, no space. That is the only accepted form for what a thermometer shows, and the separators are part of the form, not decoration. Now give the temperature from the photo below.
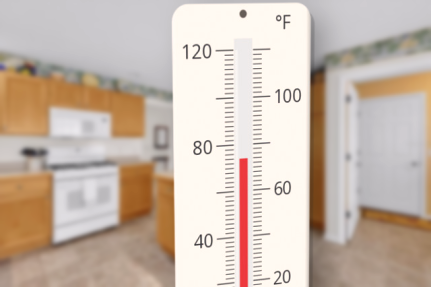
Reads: 74°F
